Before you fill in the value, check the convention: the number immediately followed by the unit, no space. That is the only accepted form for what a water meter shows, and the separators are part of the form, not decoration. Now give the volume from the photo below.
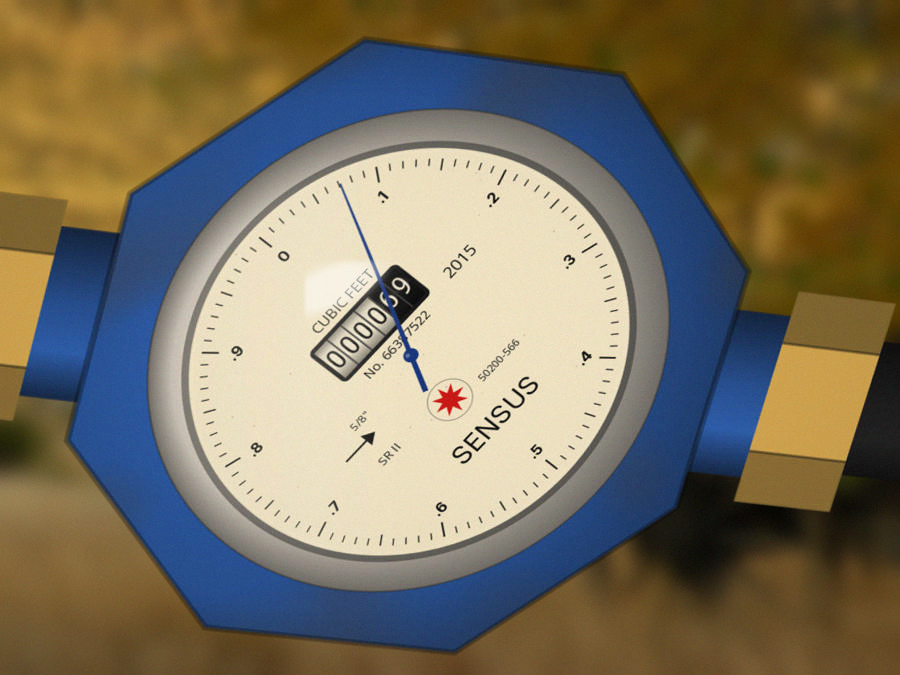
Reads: 69.07ft³
